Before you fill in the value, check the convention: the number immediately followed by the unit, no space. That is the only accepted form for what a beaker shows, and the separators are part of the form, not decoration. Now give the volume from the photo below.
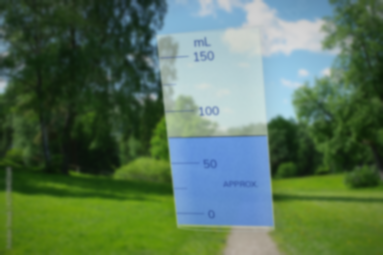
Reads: 75mL
